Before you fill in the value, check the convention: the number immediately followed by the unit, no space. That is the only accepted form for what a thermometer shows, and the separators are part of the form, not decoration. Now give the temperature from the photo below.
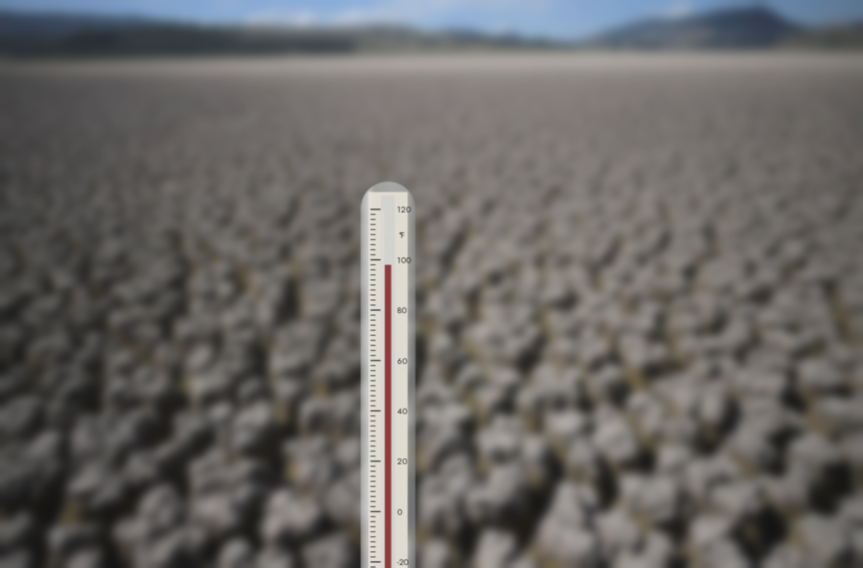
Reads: 98°F
